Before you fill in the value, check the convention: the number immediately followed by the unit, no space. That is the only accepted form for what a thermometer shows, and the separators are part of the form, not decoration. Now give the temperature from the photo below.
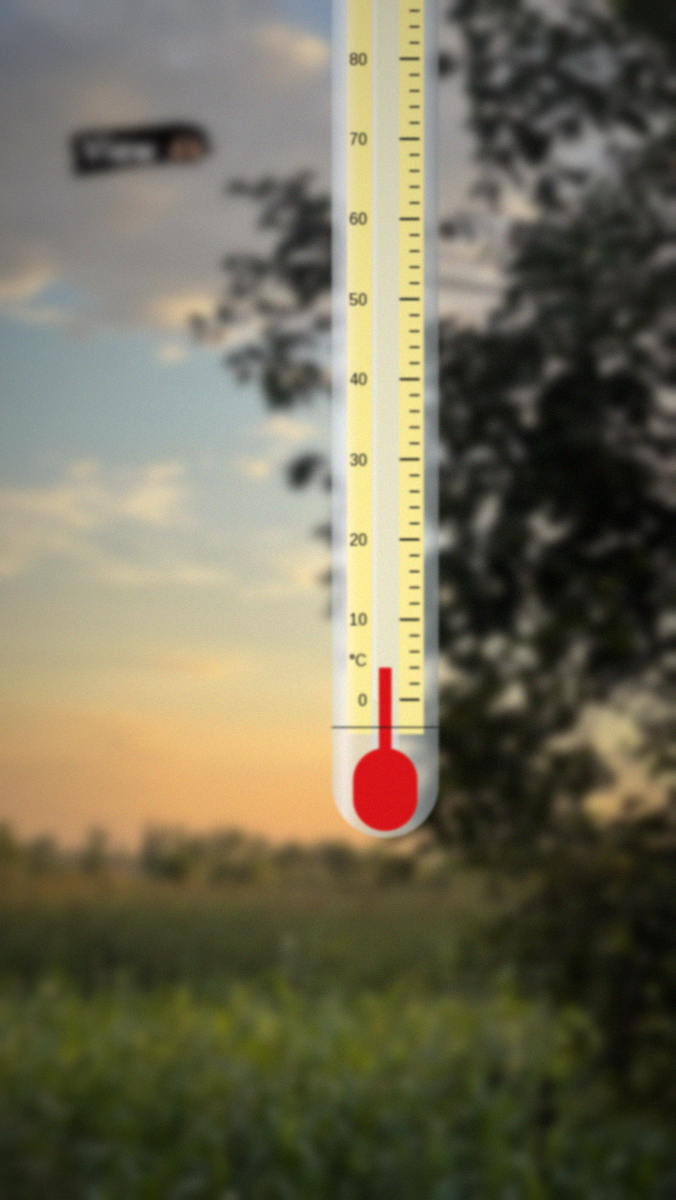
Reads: 4°C
